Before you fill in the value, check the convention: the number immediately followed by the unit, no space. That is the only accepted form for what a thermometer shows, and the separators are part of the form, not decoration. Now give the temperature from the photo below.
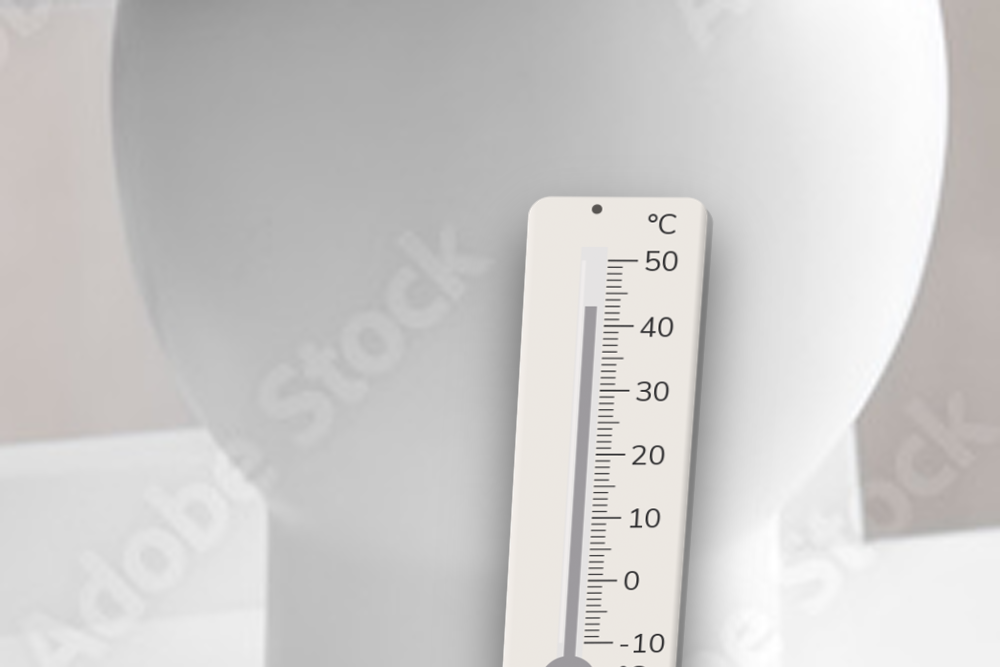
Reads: 43°C
